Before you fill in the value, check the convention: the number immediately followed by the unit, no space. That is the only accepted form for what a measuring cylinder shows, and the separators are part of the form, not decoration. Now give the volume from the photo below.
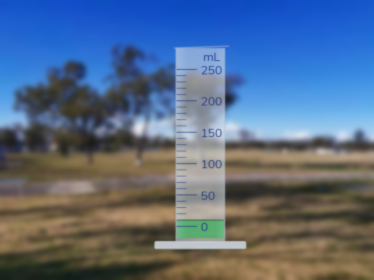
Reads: 10mL
